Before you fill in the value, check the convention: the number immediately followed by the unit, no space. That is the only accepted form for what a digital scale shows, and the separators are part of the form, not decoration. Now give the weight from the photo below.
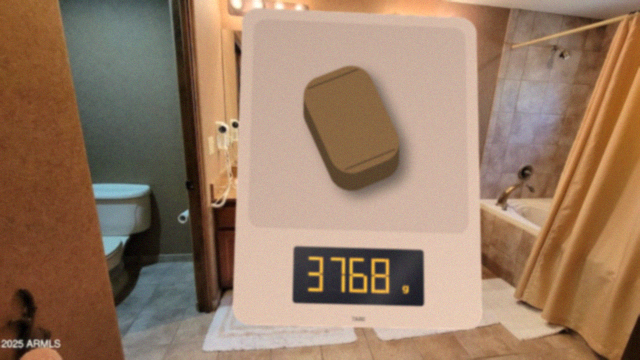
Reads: 3768g
